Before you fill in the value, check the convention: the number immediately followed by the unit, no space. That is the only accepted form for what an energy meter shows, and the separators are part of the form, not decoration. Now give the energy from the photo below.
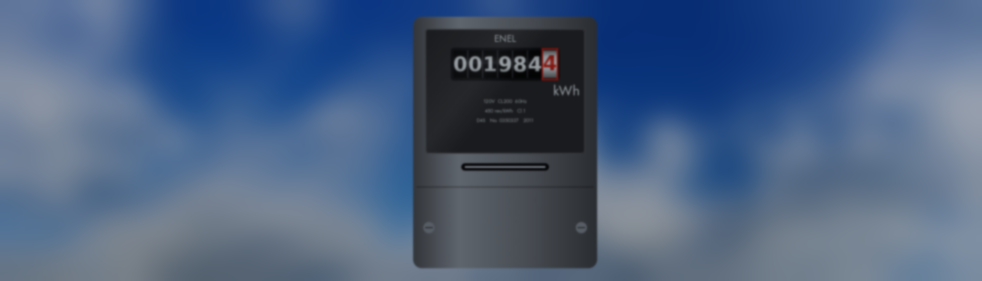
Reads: 1984.4kWh
